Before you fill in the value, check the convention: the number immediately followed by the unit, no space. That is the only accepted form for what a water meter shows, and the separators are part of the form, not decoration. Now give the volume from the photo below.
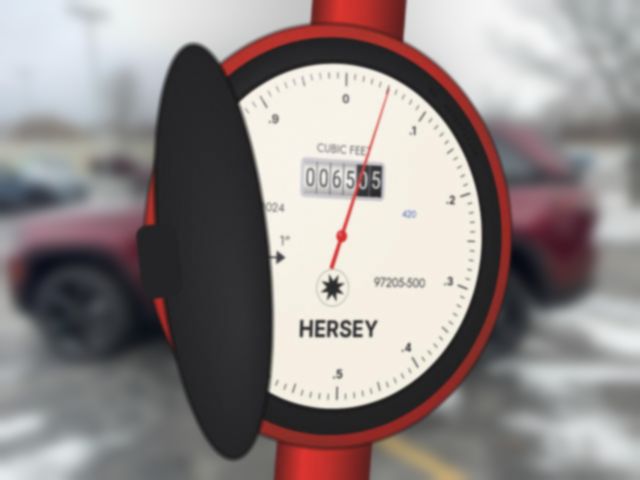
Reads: 6505.05ft³
